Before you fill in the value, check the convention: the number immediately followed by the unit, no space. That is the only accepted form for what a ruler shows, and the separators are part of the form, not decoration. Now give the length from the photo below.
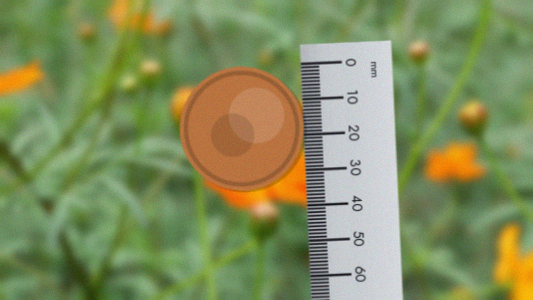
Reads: 35mm
